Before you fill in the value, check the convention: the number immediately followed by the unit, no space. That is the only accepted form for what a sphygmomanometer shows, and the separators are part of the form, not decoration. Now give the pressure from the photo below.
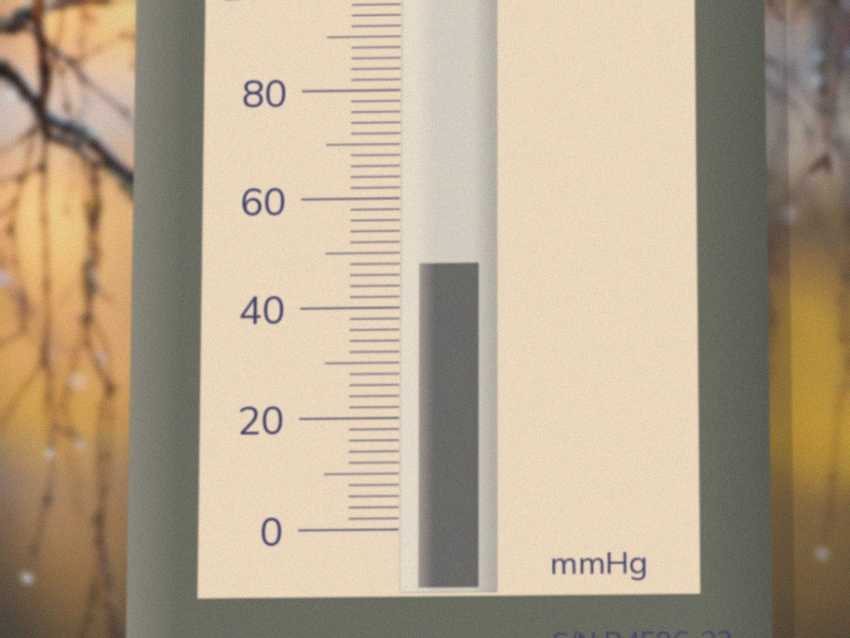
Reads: 48mmHg
